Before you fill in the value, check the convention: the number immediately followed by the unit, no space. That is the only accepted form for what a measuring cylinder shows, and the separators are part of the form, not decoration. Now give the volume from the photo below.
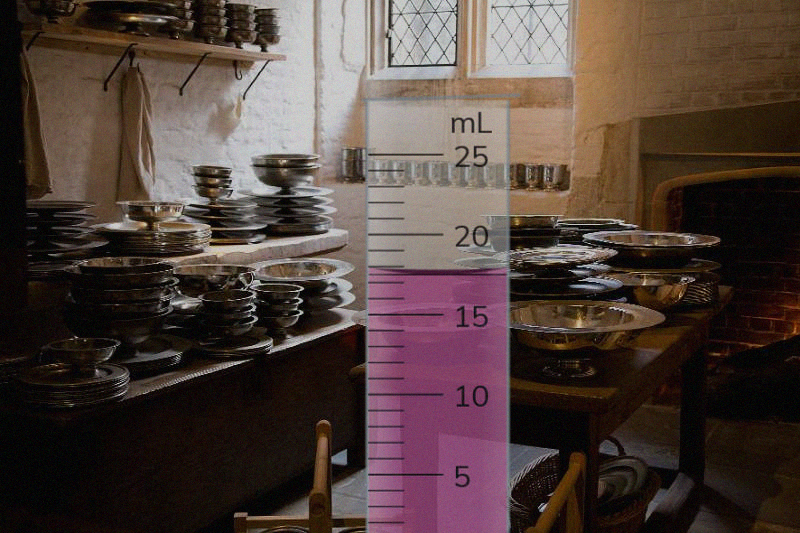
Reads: 17.5mL
